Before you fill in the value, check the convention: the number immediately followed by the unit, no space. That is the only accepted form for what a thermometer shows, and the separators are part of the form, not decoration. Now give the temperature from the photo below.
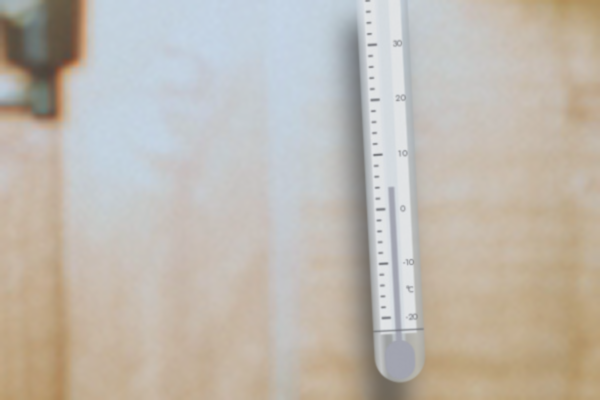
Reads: 4°C
